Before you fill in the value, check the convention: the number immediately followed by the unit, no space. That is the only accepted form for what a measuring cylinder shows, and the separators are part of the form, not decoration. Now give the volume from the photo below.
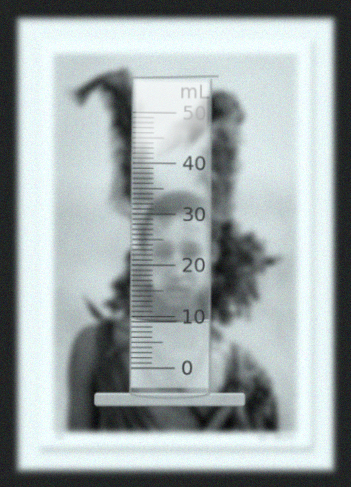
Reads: 9mL
